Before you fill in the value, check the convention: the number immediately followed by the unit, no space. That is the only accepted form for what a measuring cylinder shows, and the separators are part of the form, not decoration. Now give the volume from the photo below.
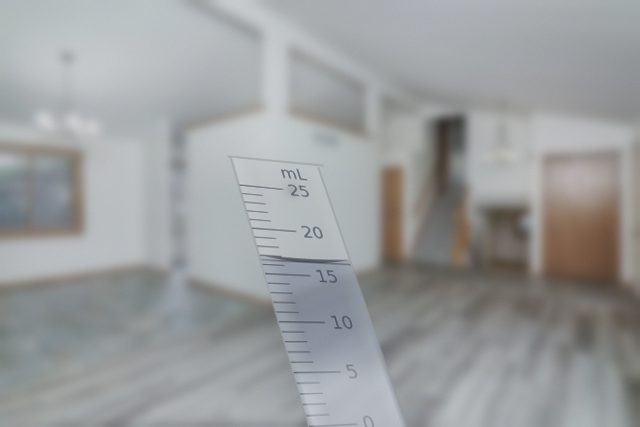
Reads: 16.5mL
